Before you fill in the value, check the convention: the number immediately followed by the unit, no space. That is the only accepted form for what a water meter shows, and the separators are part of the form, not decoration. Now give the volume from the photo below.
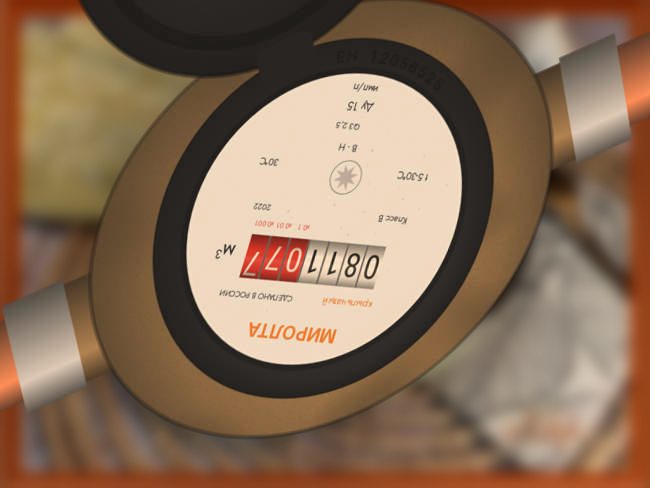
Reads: 811.077m³
